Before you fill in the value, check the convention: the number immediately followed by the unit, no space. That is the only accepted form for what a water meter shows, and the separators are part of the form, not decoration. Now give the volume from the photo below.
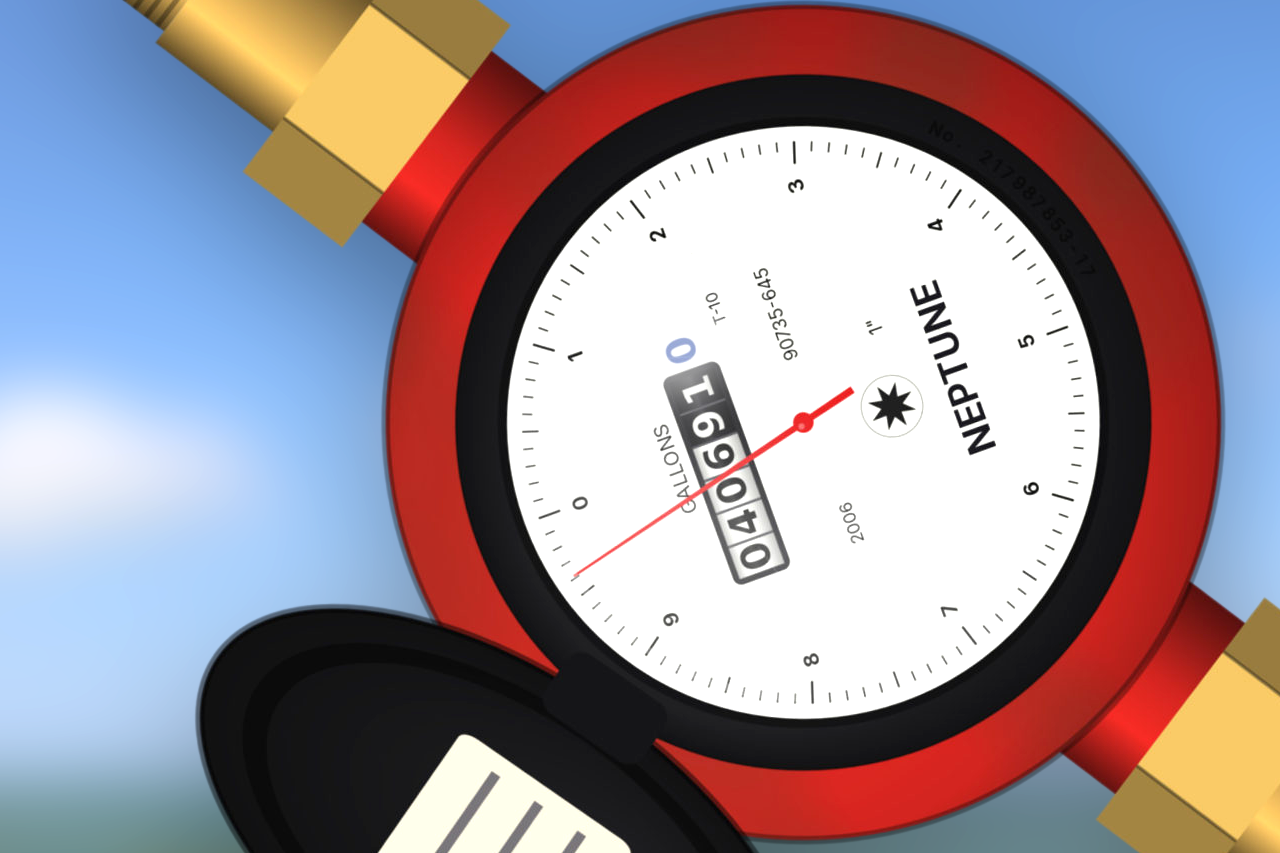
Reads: 406909.6gal
